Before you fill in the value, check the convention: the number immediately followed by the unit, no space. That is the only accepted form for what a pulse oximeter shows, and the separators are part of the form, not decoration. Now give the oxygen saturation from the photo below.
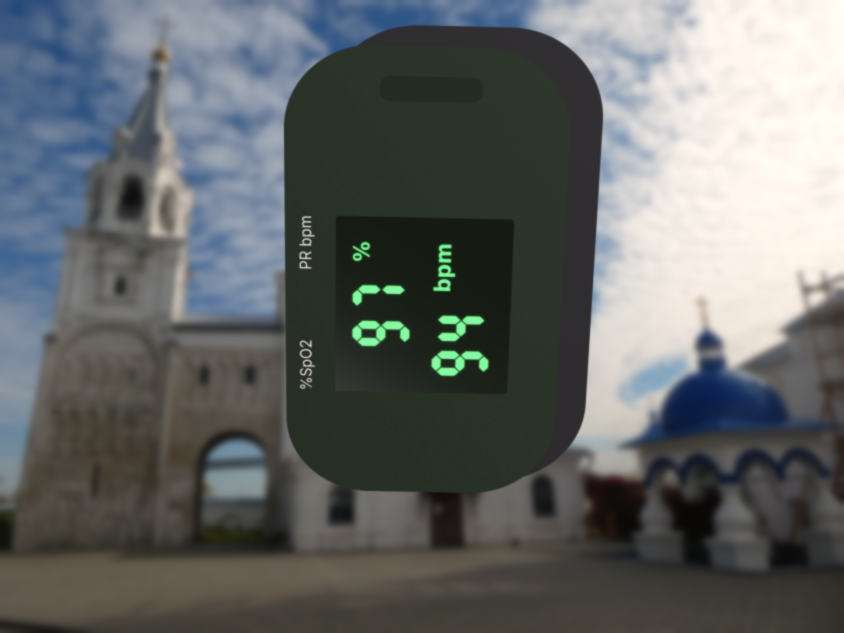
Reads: 97%
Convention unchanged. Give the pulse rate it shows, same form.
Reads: 94bpm
